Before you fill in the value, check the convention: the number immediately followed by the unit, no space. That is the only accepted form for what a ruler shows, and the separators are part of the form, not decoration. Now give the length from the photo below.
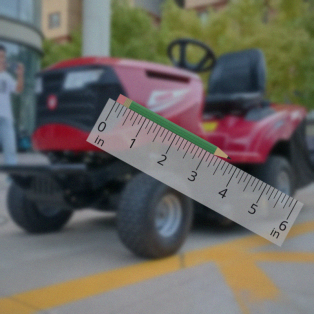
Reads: 3.75in
